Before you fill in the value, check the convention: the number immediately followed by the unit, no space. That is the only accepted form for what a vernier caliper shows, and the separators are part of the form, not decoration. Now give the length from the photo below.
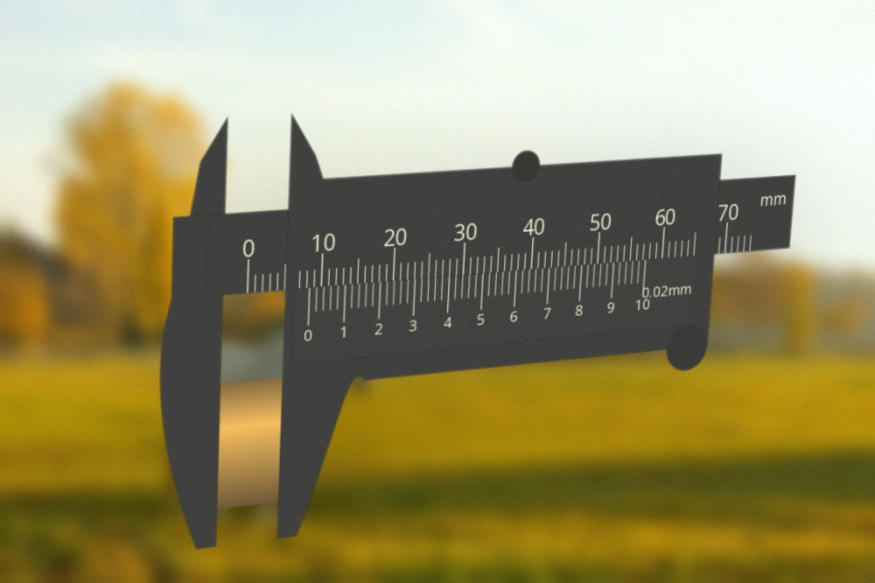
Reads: 8.4mm
